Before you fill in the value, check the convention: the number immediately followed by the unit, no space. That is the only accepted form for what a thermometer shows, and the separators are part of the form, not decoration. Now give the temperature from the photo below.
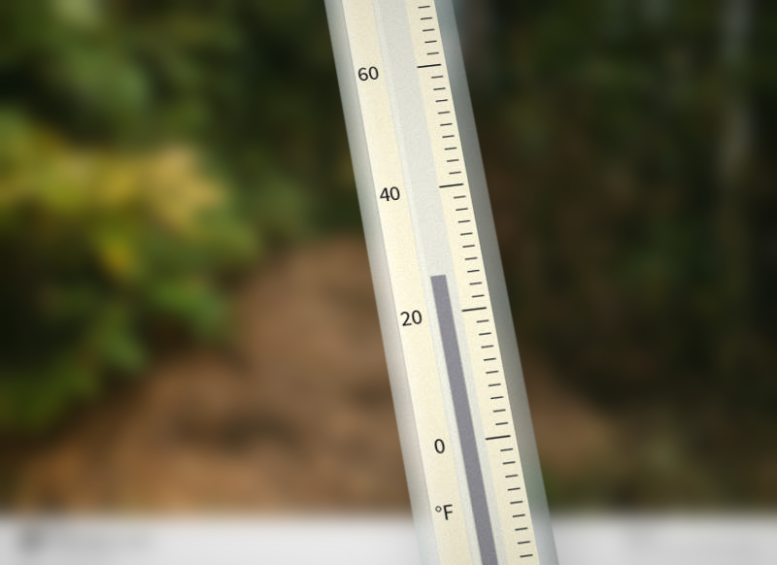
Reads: 26°F
